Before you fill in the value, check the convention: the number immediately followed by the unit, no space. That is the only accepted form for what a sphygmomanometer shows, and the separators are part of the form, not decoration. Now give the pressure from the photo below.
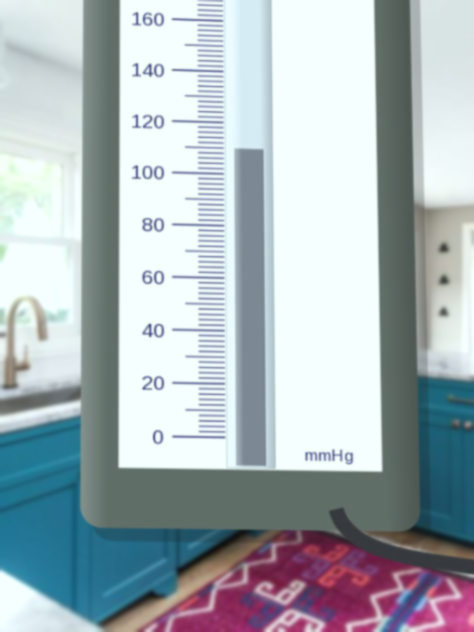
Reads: 110mmHg
